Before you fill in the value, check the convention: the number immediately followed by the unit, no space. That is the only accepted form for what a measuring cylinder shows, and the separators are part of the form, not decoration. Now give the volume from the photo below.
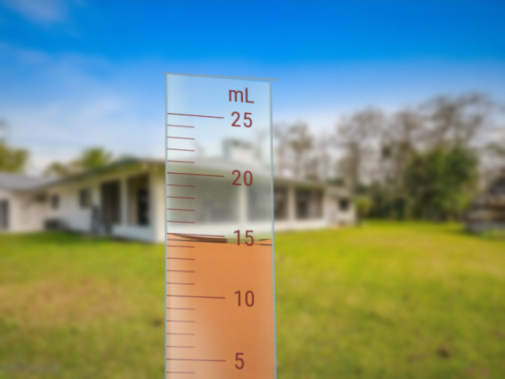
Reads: 14.5mL
